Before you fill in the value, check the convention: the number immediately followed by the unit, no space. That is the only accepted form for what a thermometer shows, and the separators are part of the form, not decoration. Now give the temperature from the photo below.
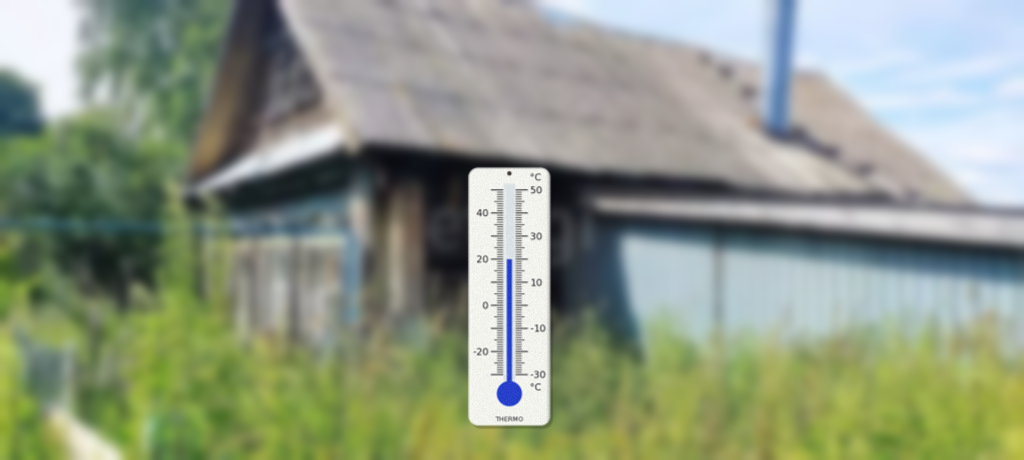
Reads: 20°C
